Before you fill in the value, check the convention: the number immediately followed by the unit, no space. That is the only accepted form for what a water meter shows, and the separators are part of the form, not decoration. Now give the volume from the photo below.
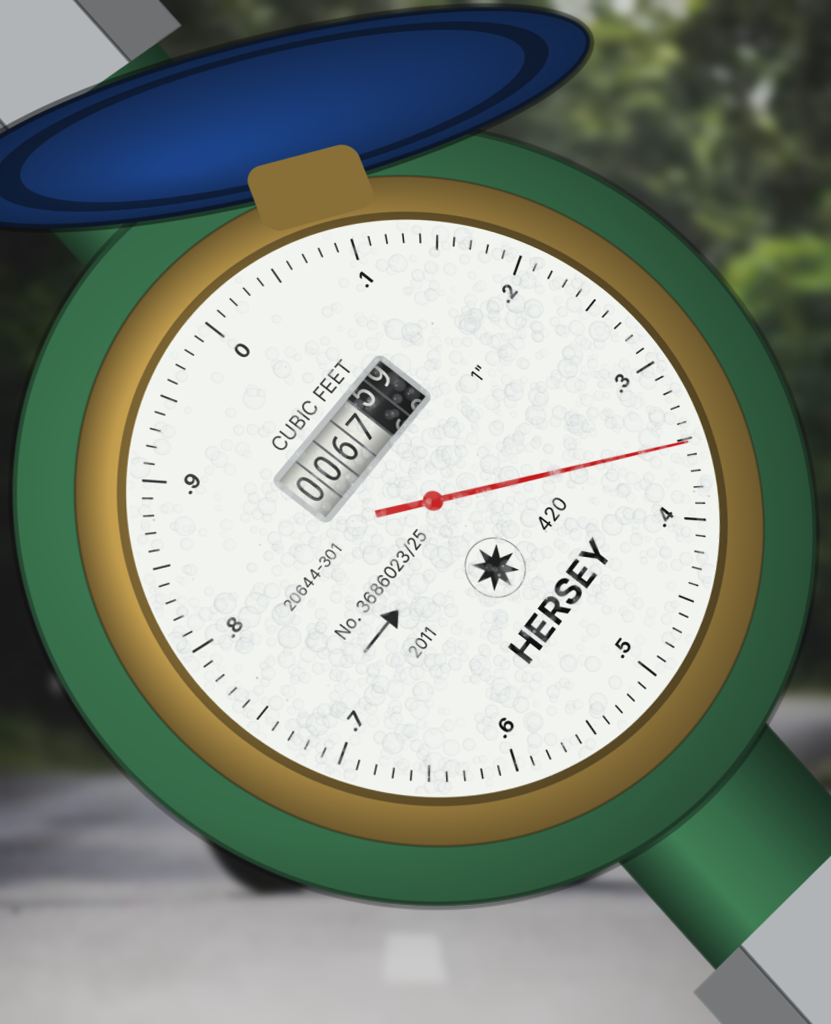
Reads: 6759.35ft³
